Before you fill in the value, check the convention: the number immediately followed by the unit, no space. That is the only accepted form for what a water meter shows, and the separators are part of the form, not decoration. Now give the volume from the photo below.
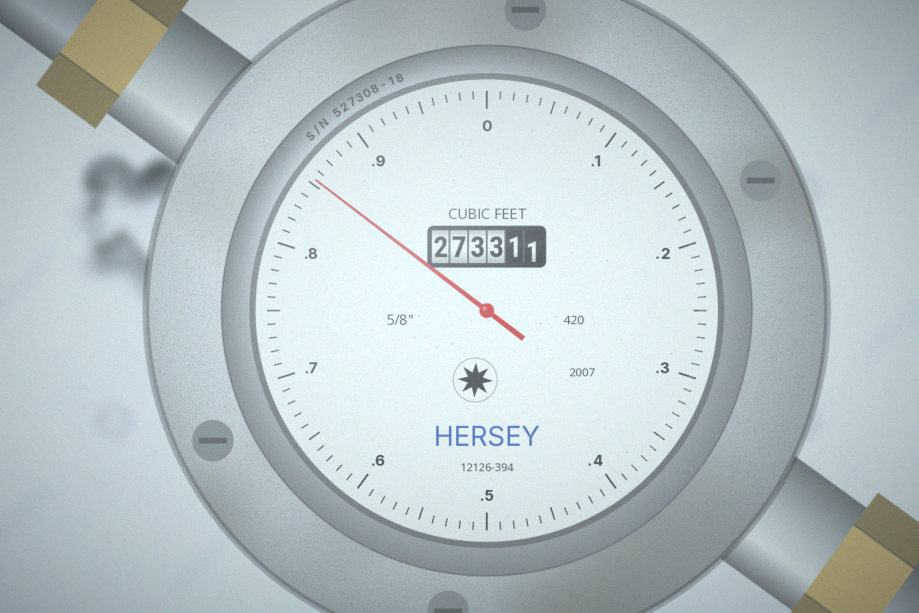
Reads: 273310.85ft³
